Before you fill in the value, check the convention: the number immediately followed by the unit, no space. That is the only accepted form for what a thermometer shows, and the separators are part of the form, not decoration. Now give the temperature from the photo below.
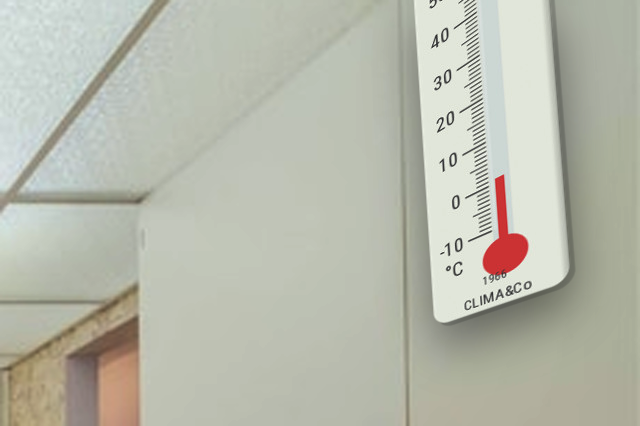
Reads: 1°C
